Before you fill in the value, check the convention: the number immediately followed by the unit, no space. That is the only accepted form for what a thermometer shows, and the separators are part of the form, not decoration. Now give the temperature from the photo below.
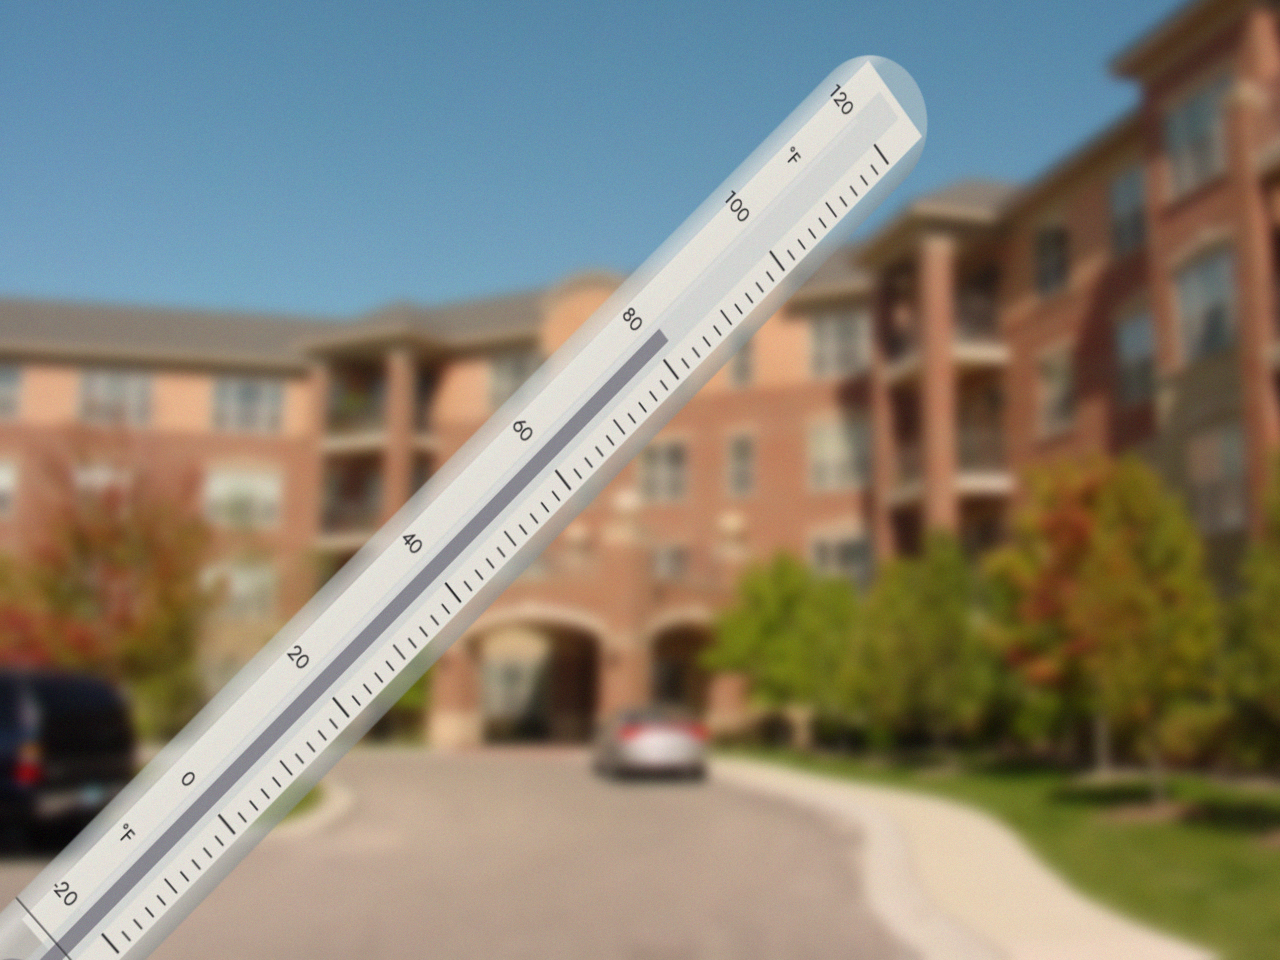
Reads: 82°F
